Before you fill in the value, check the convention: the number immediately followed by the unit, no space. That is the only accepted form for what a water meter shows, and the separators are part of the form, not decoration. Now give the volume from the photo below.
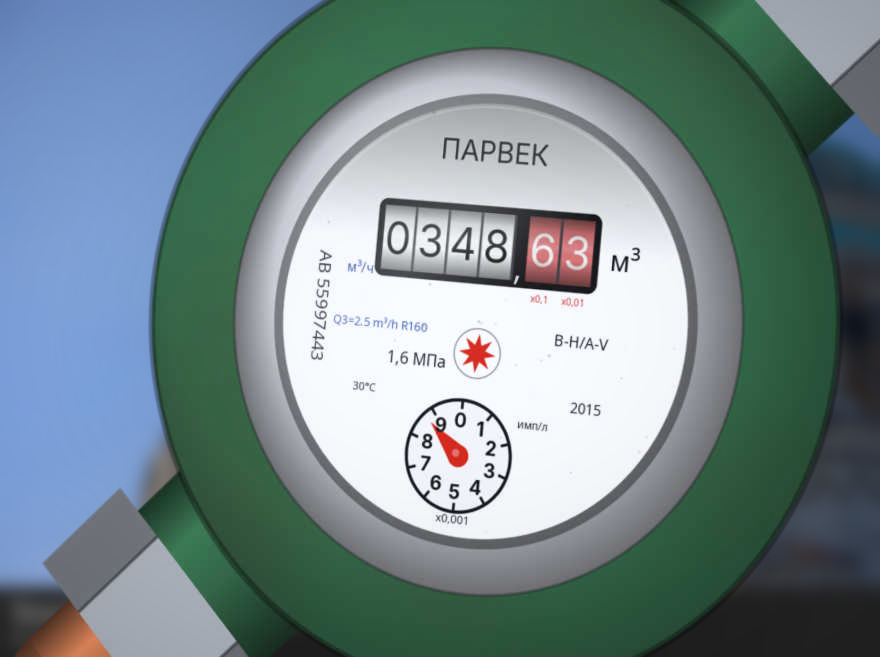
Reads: 348.638m³
